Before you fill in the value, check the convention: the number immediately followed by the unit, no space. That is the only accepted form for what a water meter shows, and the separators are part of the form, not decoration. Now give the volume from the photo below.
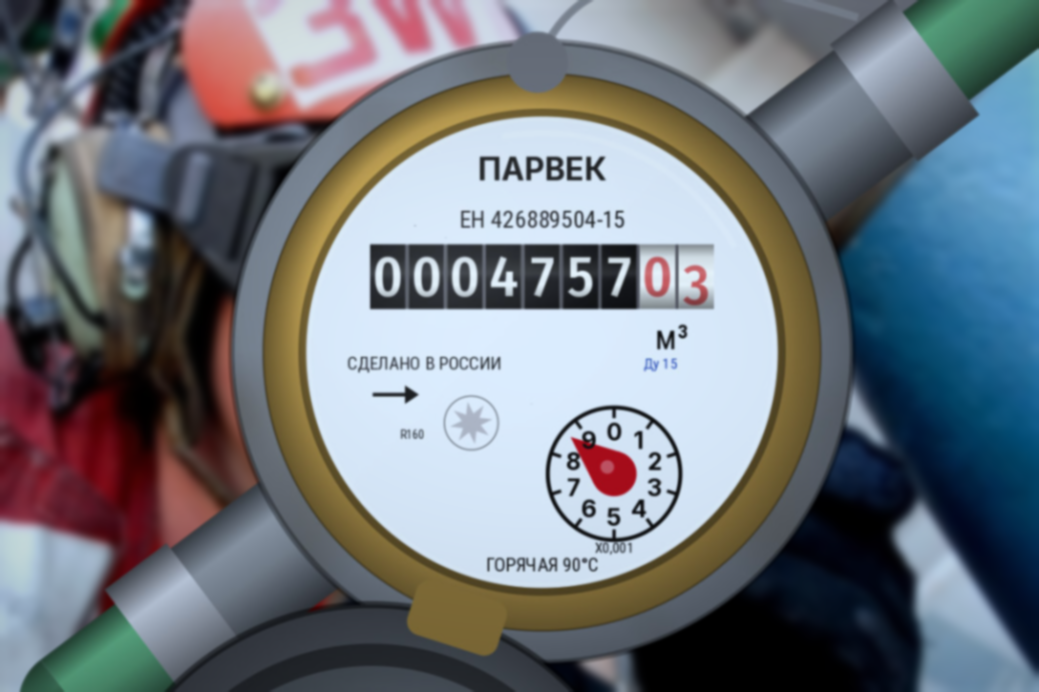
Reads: 4757.028m³
